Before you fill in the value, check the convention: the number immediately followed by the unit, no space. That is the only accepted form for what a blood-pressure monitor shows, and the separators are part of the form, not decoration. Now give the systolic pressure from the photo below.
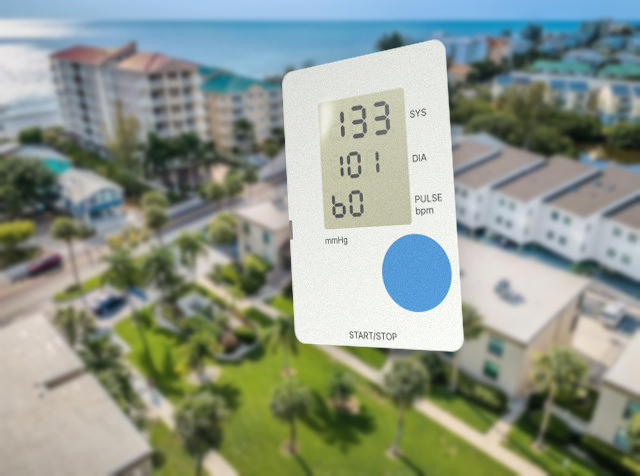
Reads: 133mmHg
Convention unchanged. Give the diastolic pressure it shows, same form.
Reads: 101mmHg
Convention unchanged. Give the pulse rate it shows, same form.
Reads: 60bpm
